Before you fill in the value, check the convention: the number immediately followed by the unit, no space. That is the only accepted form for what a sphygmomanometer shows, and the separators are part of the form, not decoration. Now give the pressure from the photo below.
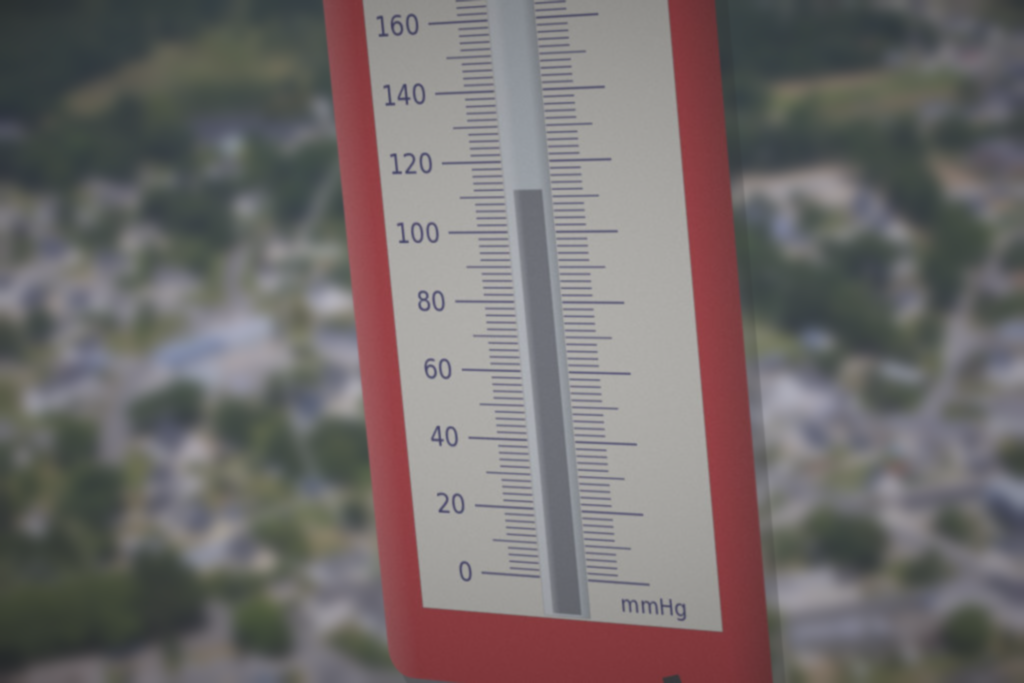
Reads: 112mmHg
